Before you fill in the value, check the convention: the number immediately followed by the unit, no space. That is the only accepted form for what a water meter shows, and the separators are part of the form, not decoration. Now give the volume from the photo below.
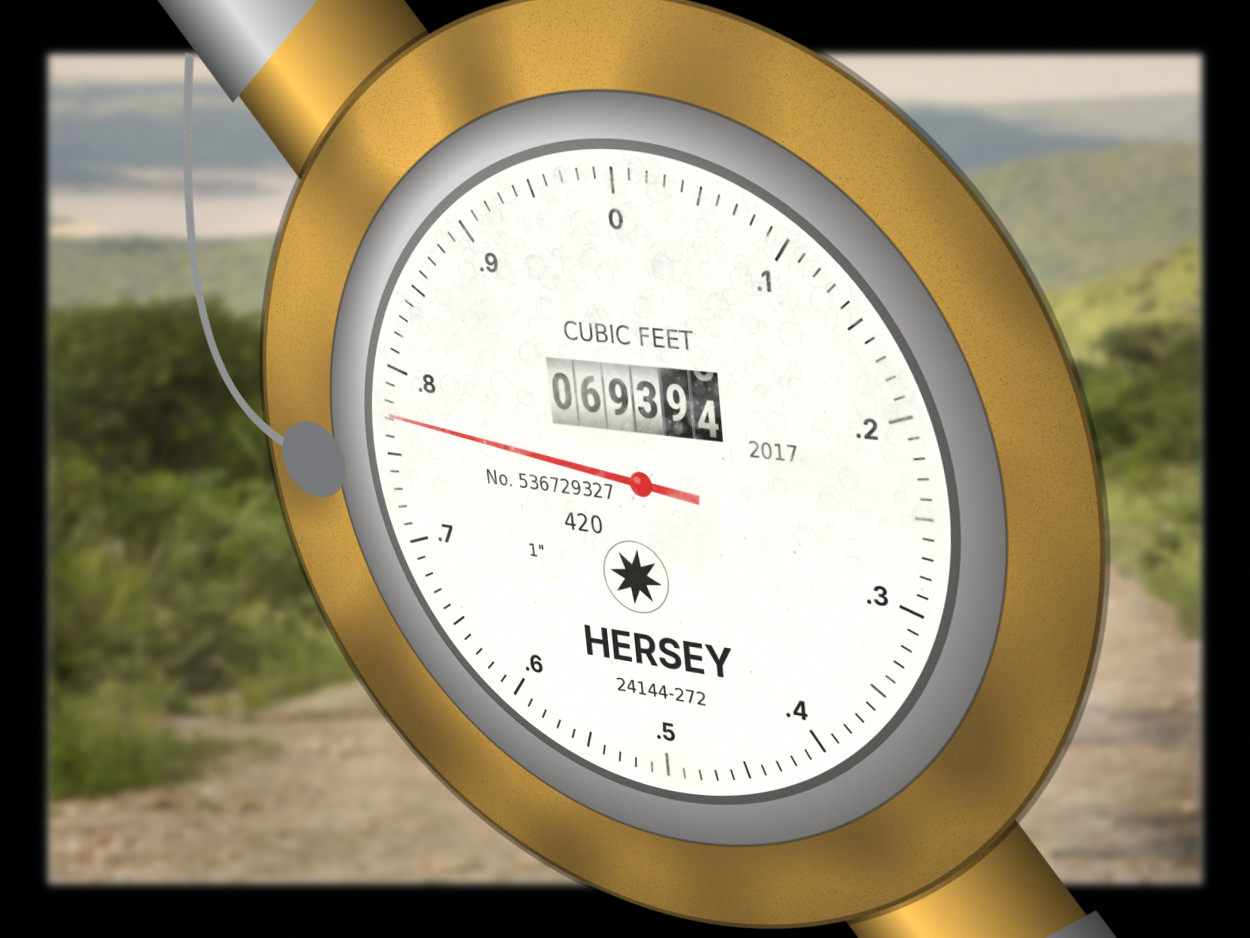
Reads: 69393.77ft³
